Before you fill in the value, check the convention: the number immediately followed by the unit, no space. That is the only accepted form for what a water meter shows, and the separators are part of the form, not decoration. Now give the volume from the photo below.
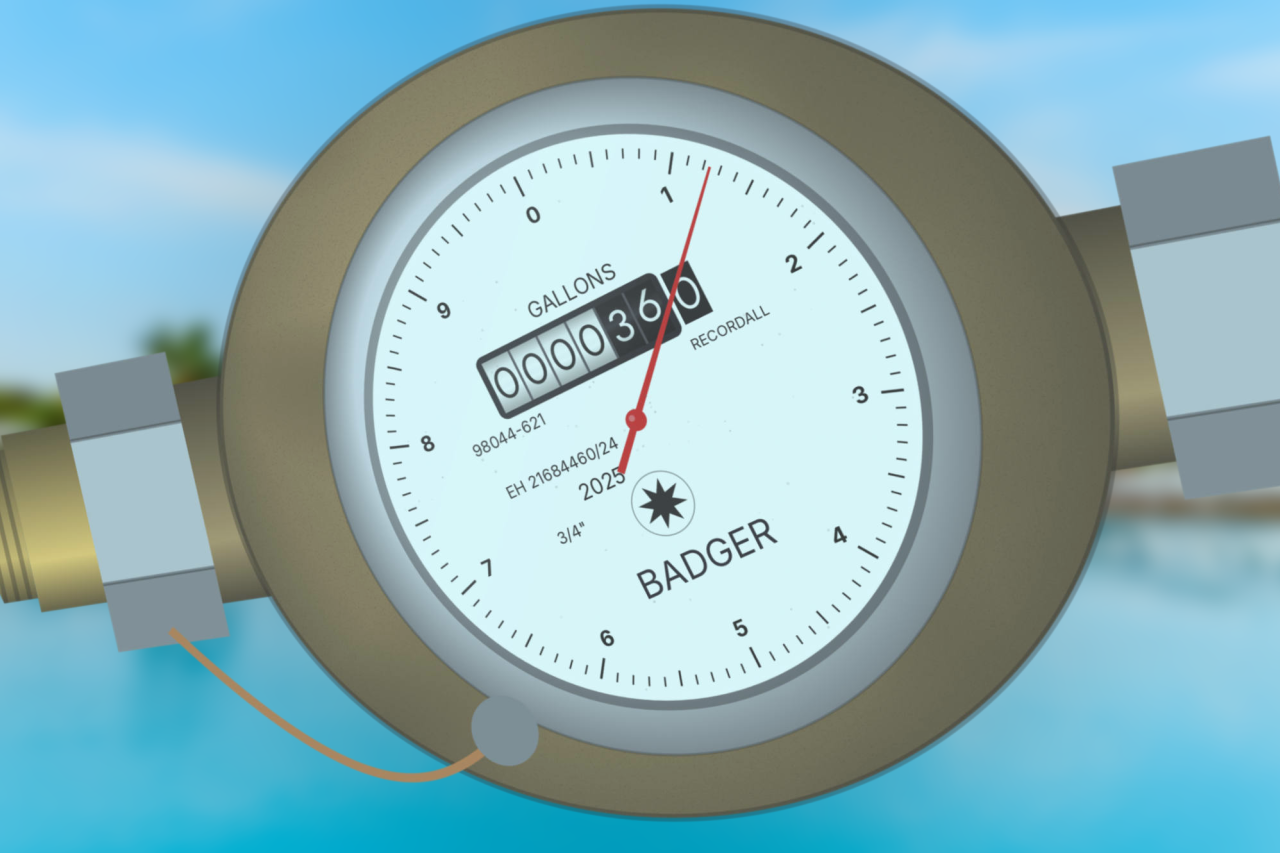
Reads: 361.2gal
